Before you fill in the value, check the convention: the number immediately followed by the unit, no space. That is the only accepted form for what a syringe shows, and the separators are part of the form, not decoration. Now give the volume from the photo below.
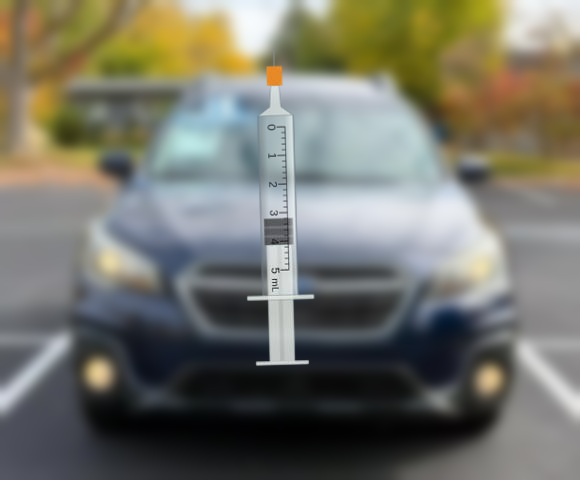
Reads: 3.2mL
